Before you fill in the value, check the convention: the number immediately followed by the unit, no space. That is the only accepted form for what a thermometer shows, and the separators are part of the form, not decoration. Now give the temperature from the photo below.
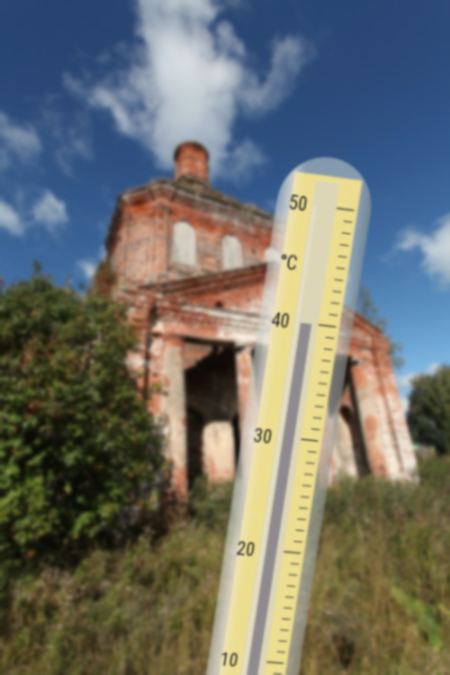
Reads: 40°C
